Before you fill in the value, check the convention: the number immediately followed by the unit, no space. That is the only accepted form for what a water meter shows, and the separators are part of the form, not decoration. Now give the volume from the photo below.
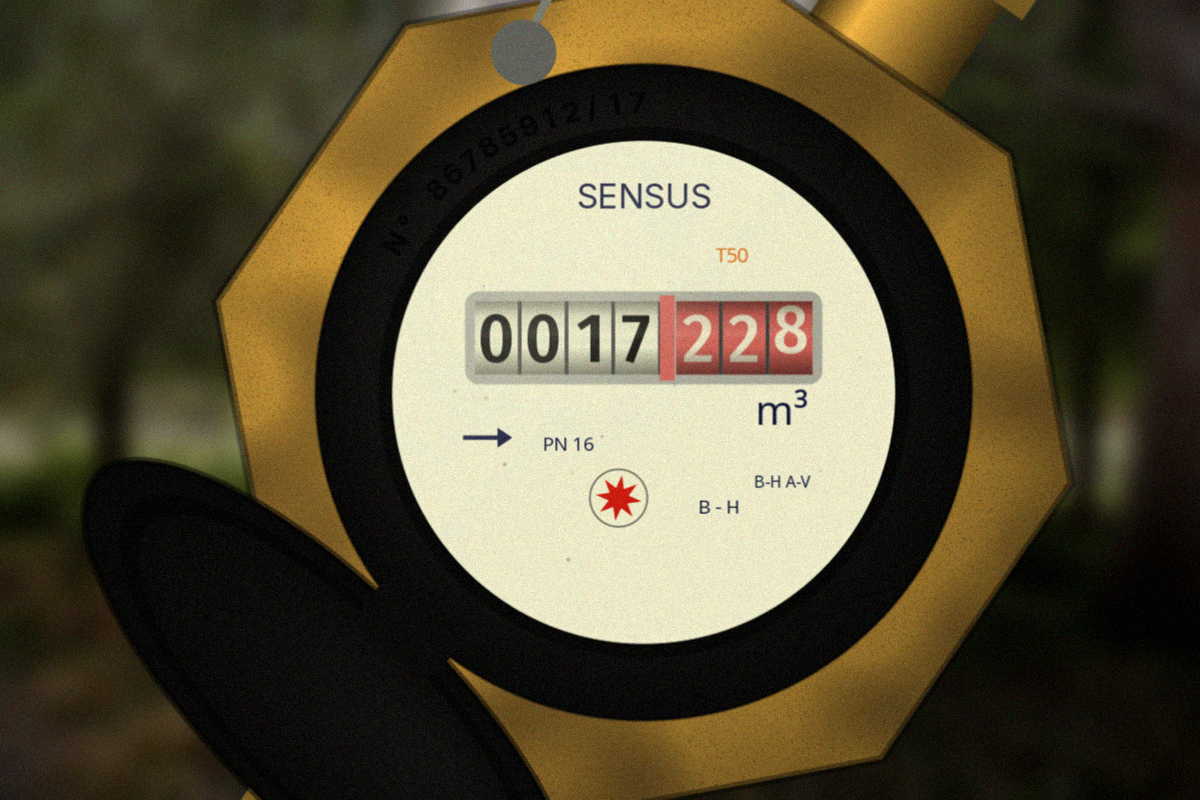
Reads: 17.228m³
